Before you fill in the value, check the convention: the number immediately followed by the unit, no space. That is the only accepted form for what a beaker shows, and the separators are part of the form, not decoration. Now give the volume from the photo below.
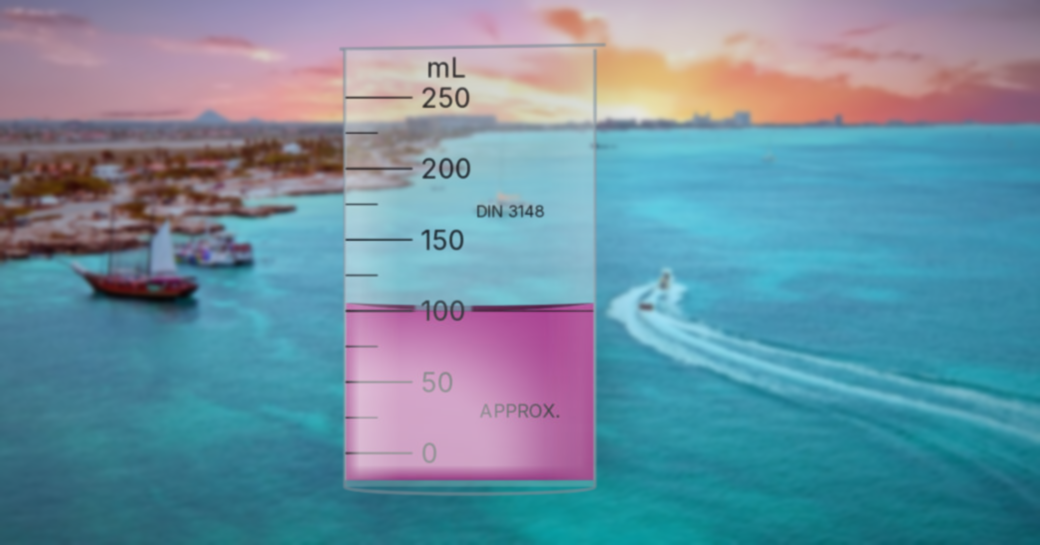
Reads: 100mL
